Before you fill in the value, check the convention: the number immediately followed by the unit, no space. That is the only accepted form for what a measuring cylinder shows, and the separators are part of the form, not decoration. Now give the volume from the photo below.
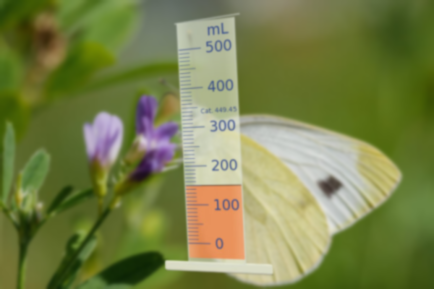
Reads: 150mL
